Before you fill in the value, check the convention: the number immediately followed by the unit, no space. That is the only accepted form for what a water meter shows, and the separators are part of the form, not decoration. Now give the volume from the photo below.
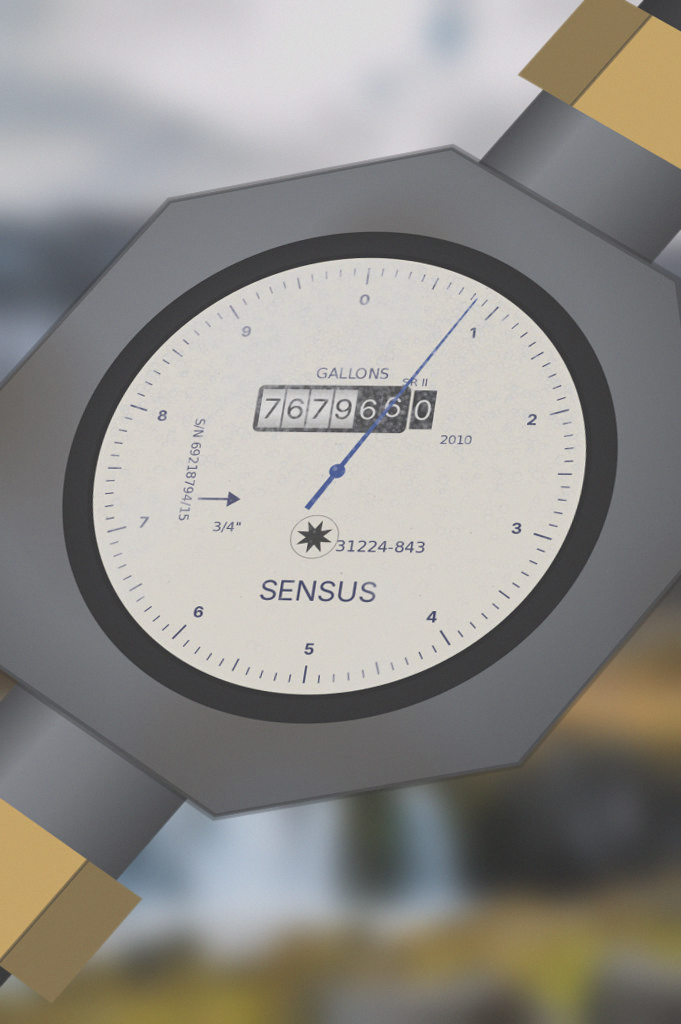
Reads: 7679660.8gal
